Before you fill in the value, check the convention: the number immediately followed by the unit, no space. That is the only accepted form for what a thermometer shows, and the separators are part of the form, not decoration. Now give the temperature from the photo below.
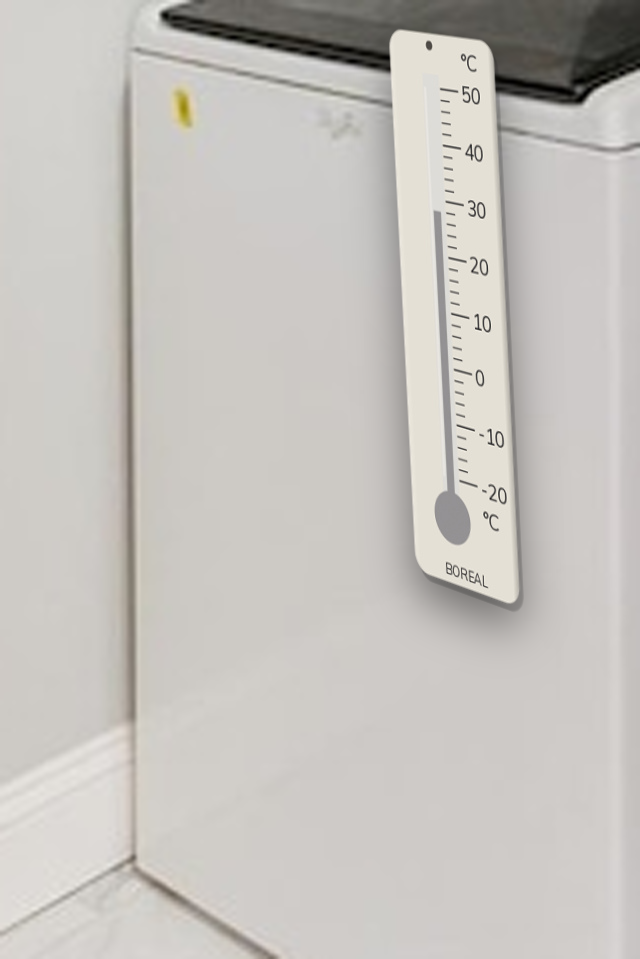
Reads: 28°C
